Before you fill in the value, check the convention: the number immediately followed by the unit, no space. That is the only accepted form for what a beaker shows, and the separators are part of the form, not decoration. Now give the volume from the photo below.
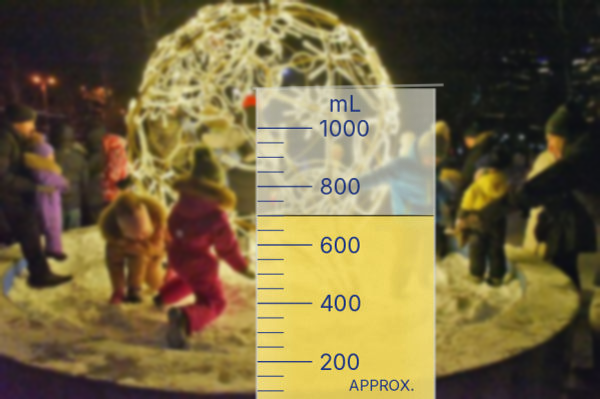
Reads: 700mL
